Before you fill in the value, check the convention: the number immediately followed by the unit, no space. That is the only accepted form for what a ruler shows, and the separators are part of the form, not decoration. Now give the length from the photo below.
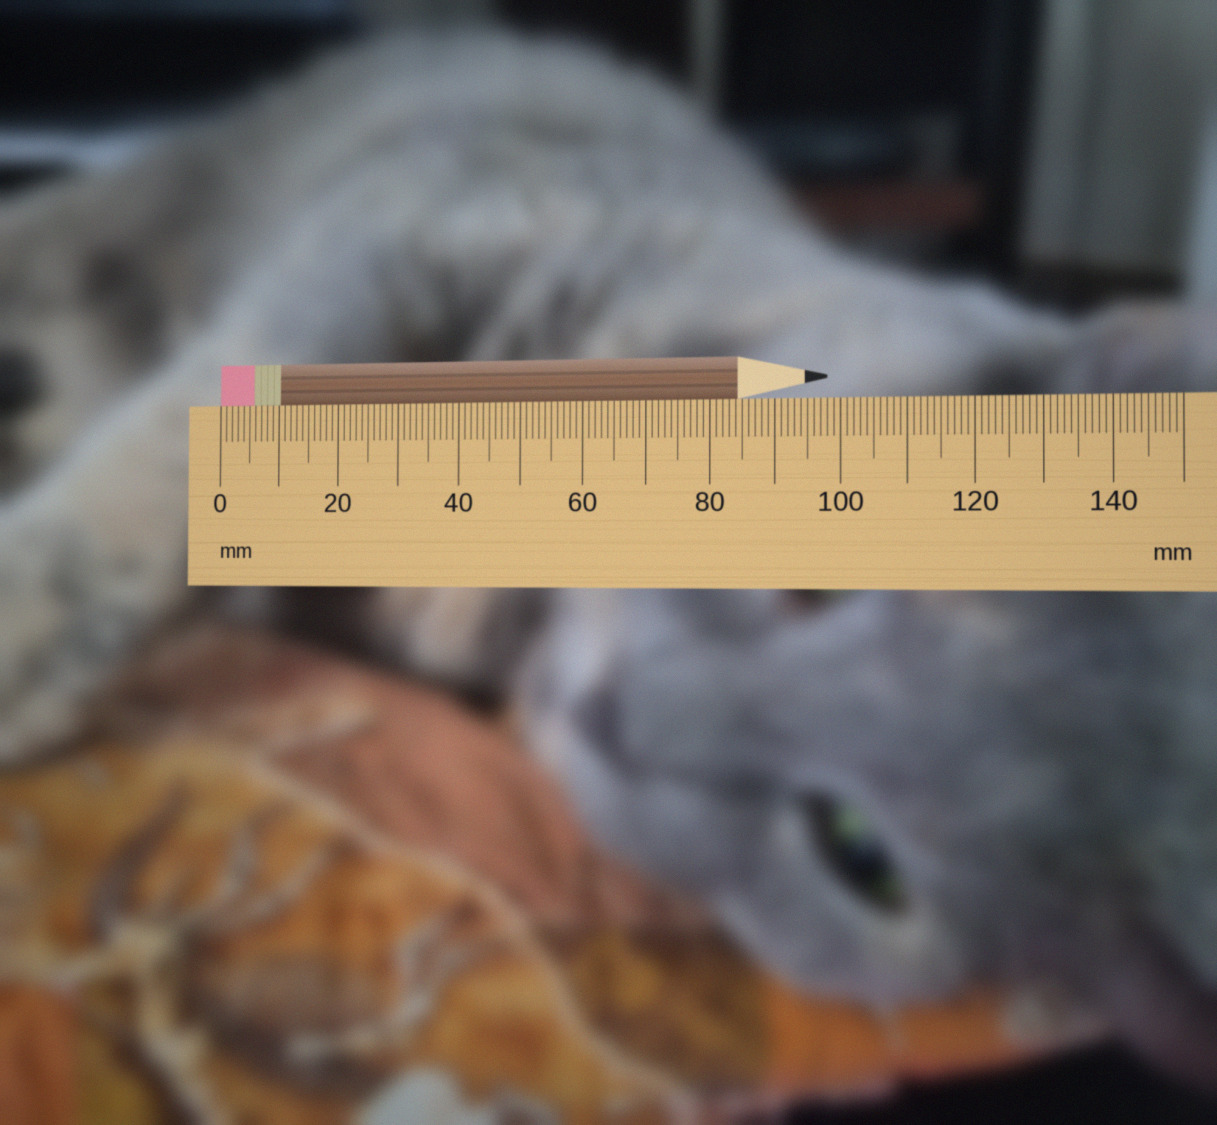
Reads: 98mm
